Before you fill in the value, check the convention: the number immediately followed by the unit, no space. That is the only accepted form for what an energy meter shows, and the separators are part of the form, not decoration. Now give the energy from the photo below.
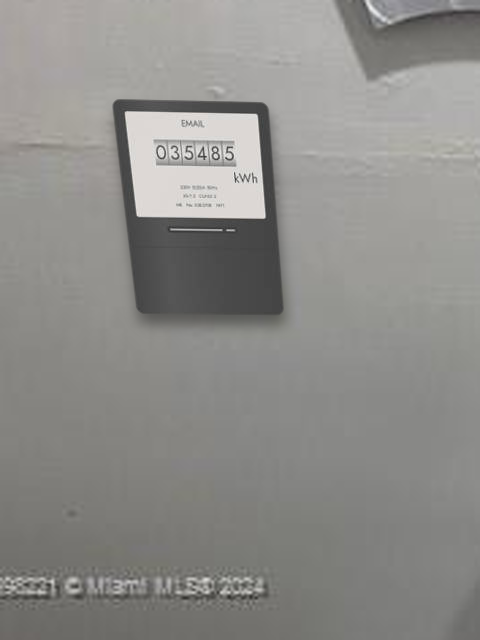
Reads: 35485kWh
